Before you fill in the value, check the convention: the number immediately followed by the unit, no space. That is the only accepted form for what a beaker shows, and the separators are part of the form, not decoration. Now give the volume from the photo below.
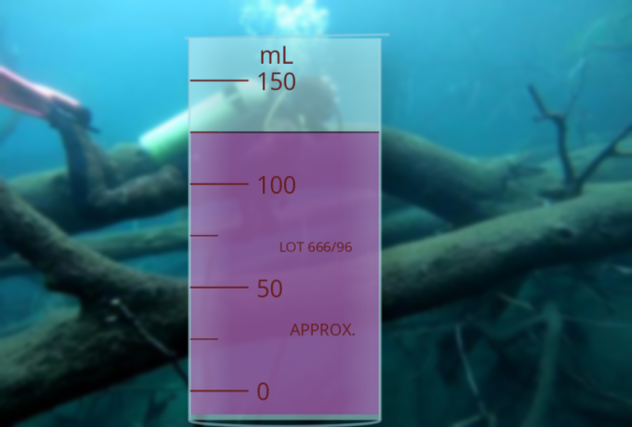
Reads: 125mL
